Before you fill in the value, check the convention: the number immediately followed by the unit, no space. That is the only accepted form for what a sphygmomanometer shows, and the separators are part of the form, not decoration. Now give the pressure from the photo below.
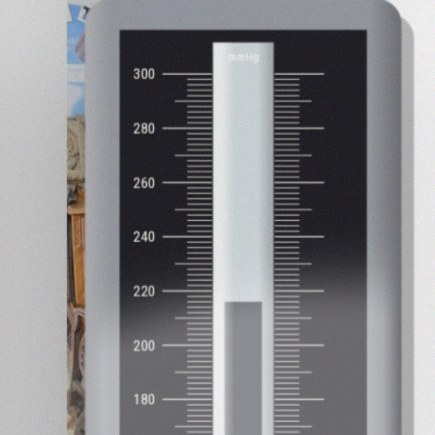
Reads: 216mmHg
